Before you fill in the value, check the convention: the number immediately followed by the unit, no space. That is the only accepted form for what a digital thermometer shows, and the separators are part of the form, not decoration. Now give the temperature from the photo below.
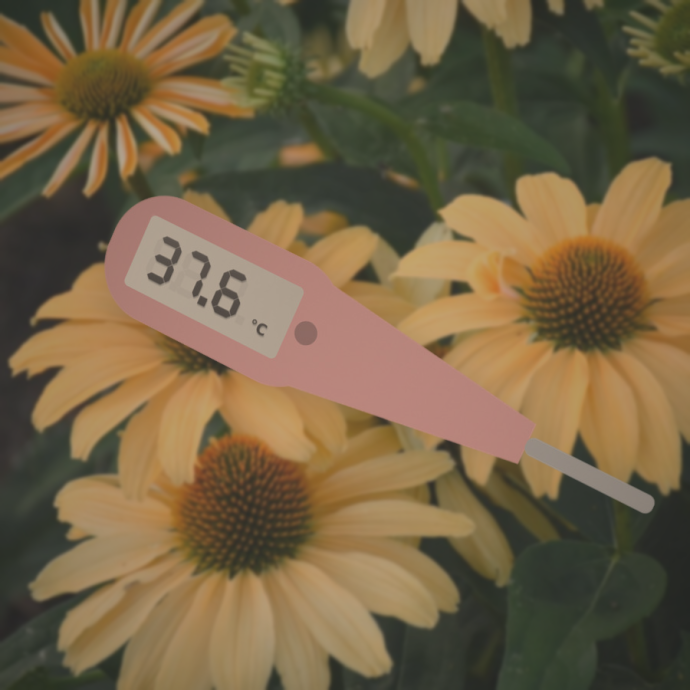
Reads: 37.6°C
